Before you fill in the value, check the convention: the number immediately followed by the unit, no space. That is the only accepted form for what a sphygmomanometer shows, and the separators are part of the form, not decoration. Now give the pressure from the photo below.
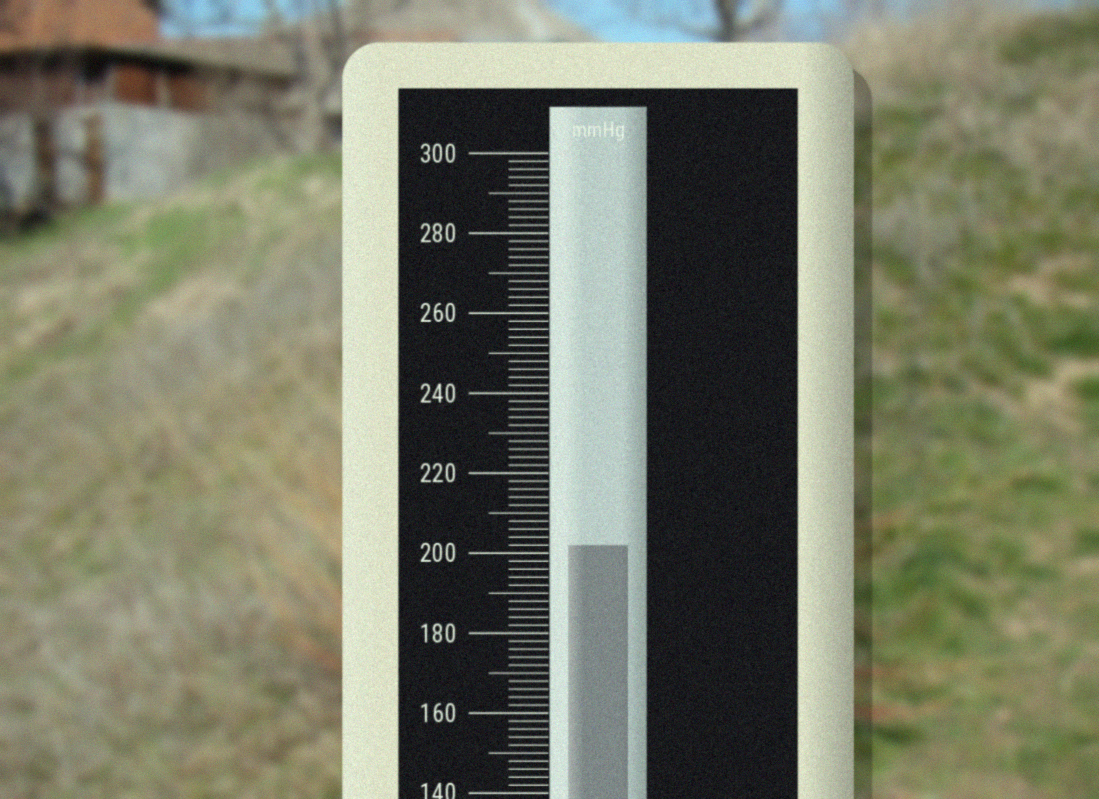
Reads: 202mmHg
